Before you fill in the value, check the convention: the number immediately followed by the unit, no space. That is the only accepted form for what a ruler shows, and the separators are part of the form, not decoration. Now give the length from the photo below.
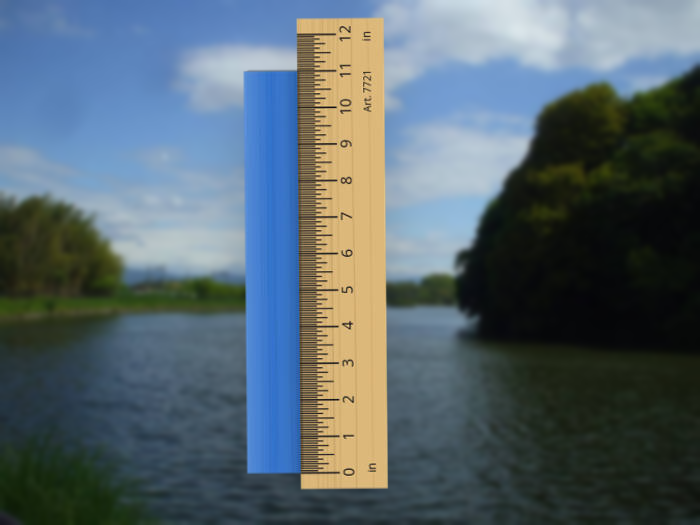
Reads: 11in
